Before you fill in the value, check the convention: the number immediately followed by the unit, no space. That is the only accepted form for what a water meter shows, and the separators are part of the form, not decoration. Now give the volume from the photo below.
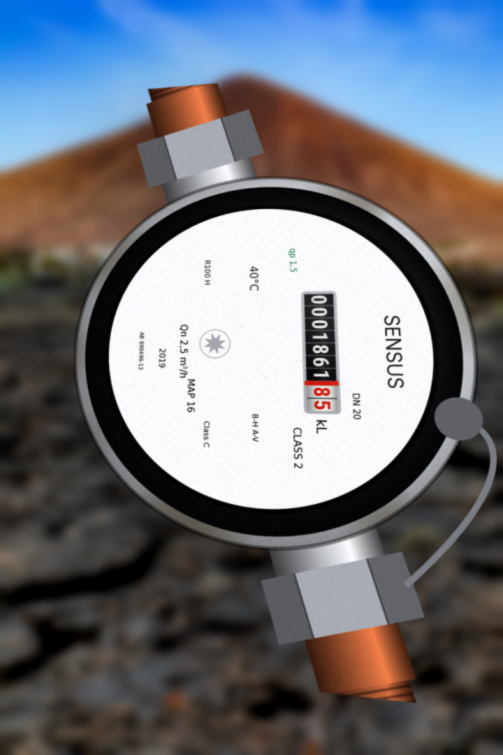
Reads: 1861.85kL
